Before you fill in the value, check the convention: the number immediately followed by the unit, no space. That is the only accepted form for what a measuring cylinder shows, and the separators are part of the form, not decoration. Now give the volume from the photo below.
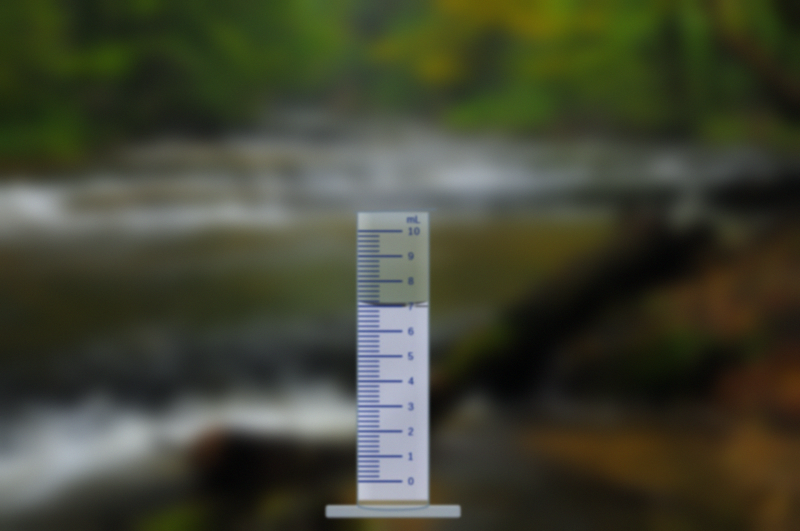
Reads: 7mL
